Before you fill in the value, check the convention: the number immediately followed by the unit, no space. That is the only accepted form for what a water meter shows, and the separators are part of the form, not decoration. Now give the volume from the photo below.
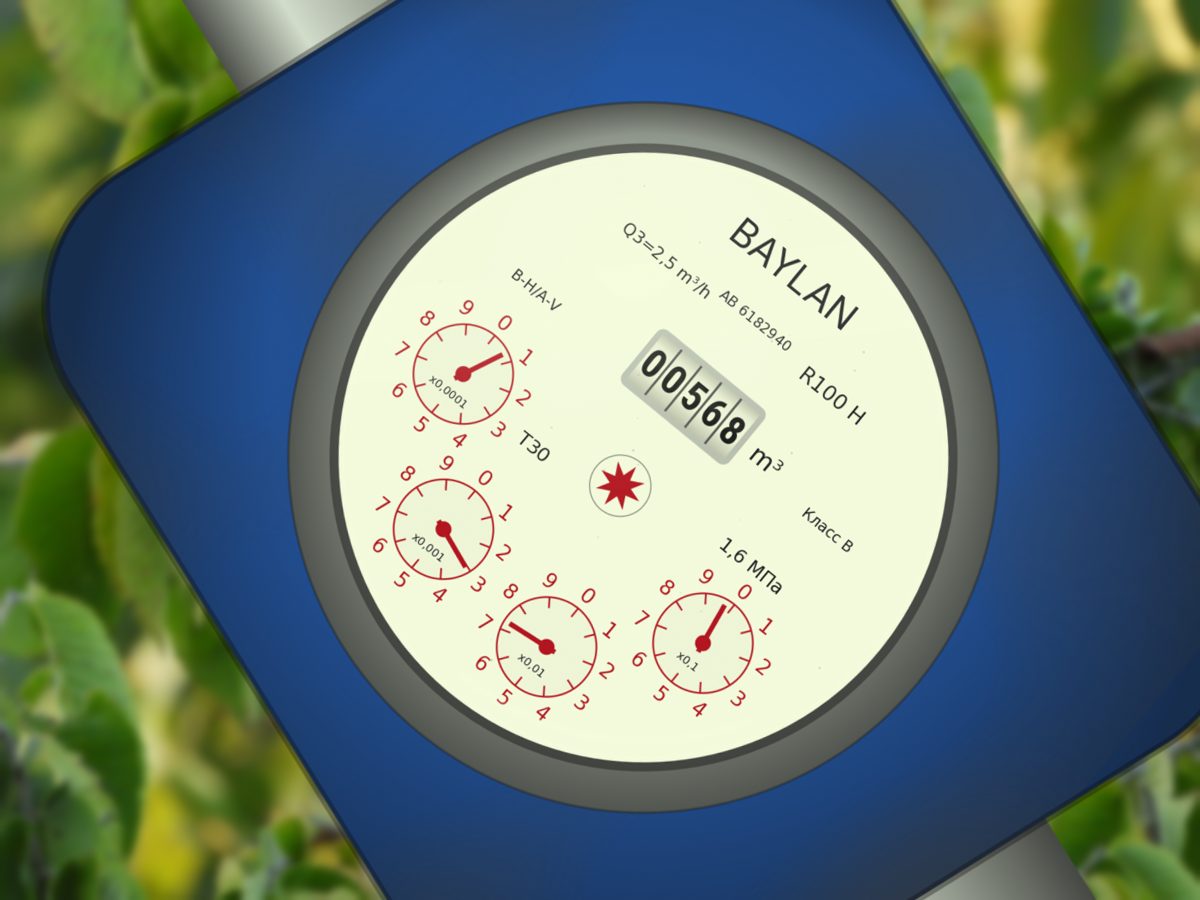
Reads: 567.9730m³
